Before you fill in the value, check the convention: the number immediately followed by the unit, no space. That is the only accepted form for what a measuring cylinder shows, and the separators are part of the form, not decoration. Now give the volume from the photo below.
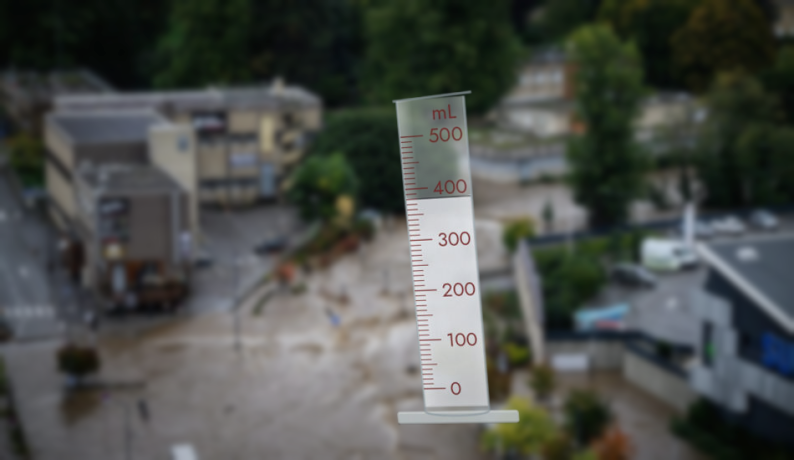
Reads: 380mL
